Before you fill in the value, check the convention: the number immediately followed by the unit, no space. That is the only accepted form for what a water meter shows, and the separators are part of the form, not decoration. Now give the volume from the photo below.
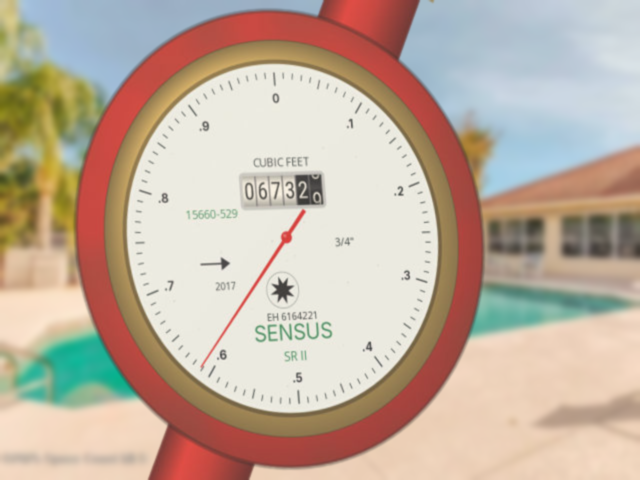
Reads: 67328.61ft³
